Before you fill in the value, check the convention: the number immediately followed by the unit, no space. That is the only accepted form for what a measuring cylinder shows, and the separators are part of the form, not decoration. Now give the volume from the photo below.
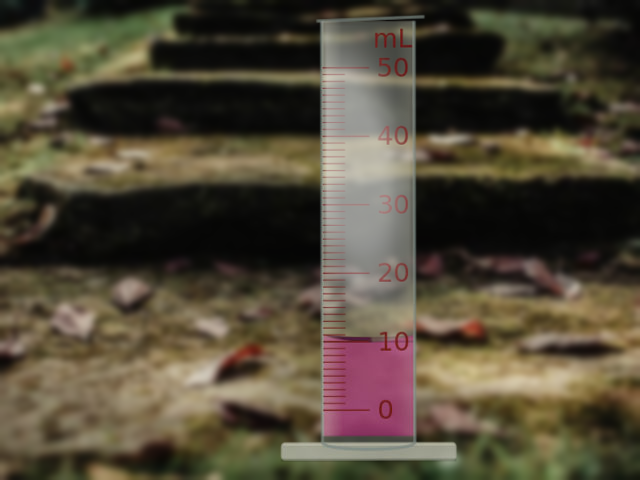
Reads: 10mL
